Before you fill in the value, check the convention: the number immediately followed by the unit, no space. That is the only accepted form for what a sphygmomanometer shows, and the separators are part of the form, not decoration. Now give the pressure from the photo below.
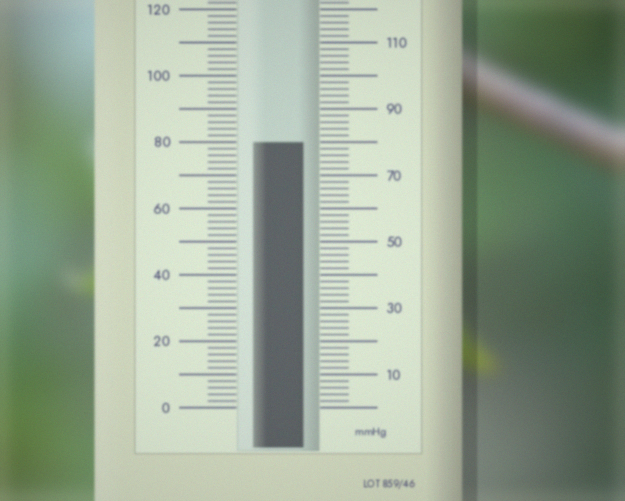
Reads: 80mmHg
